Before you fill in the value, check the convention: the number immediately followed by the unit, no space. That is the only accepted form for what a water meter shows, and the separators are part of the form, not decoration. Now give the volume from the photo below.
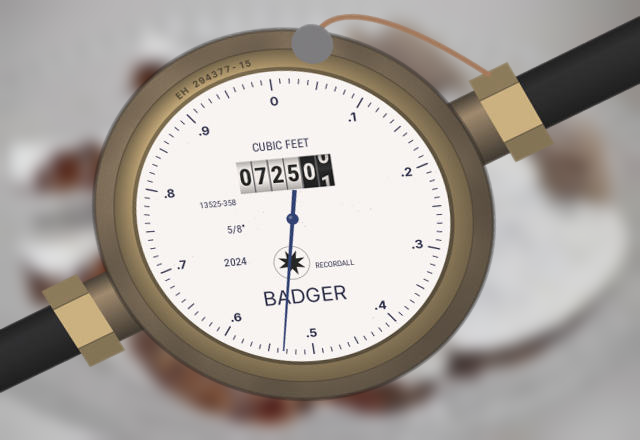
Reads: 72500.53ft³
